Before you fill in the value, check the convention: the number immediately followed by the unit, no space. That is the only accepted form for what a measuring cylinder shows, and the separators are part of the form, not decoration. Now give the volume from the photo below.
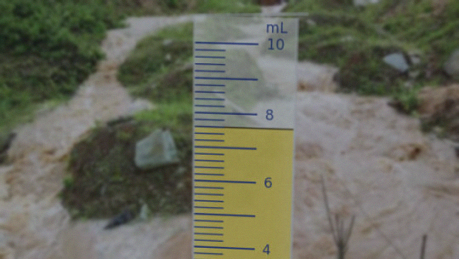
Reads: 7.6mL
